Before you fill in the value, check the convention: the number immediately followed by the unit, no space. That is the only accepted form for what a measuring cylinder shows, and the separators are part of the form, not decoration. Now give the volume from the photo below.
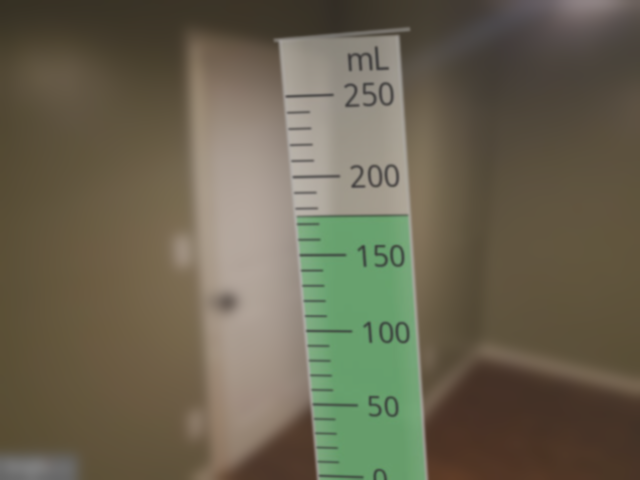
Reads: 175mL
